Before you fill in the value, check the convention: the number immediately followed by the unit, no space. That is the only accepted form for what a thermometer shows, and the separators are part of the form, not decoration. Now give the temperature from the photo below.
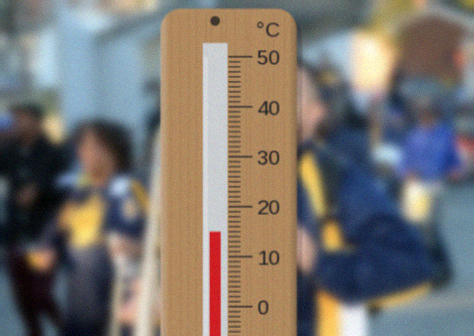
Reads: 15°C
